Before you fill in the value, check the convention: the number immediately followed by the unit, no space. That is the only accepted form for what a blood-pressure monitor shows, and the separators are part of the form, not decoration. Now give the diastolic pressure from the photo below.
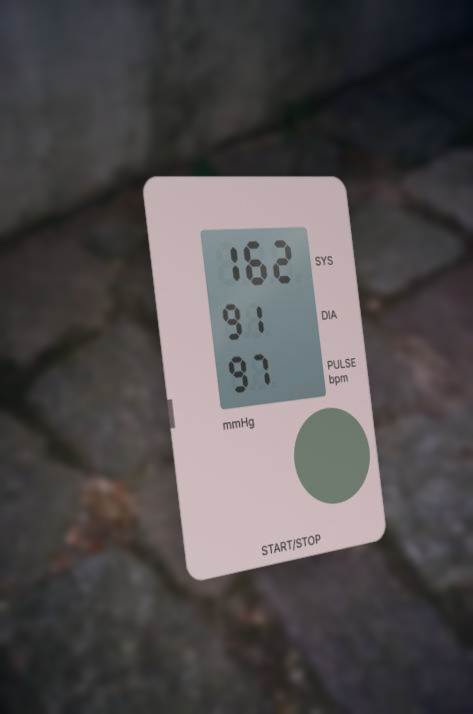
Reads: 91mmHg
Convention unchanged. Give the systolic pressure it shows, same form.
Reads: 162mmHg
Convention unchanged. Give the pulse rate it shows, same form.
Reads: 97bpm
